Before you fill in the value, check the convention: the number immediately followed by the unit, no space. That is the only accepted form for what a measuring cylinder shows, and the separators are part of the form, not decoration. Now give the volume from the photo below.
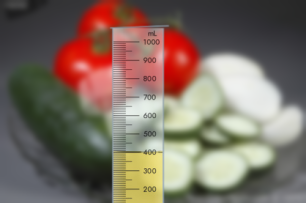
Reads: 400mL
